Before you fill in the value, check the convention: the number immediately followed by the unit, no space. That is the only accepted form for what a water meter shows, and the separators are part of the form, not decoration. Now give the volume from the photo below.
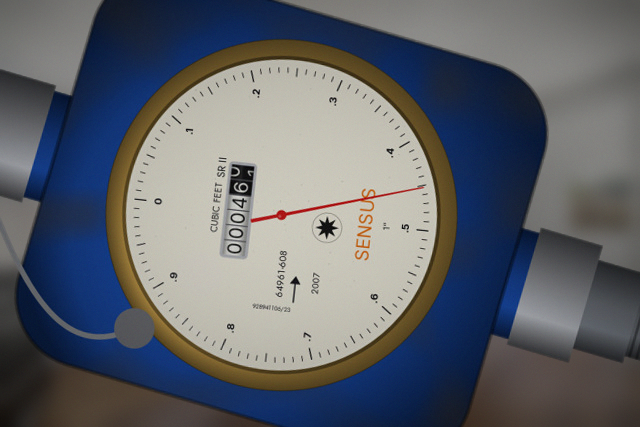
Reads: 460.45ft³
